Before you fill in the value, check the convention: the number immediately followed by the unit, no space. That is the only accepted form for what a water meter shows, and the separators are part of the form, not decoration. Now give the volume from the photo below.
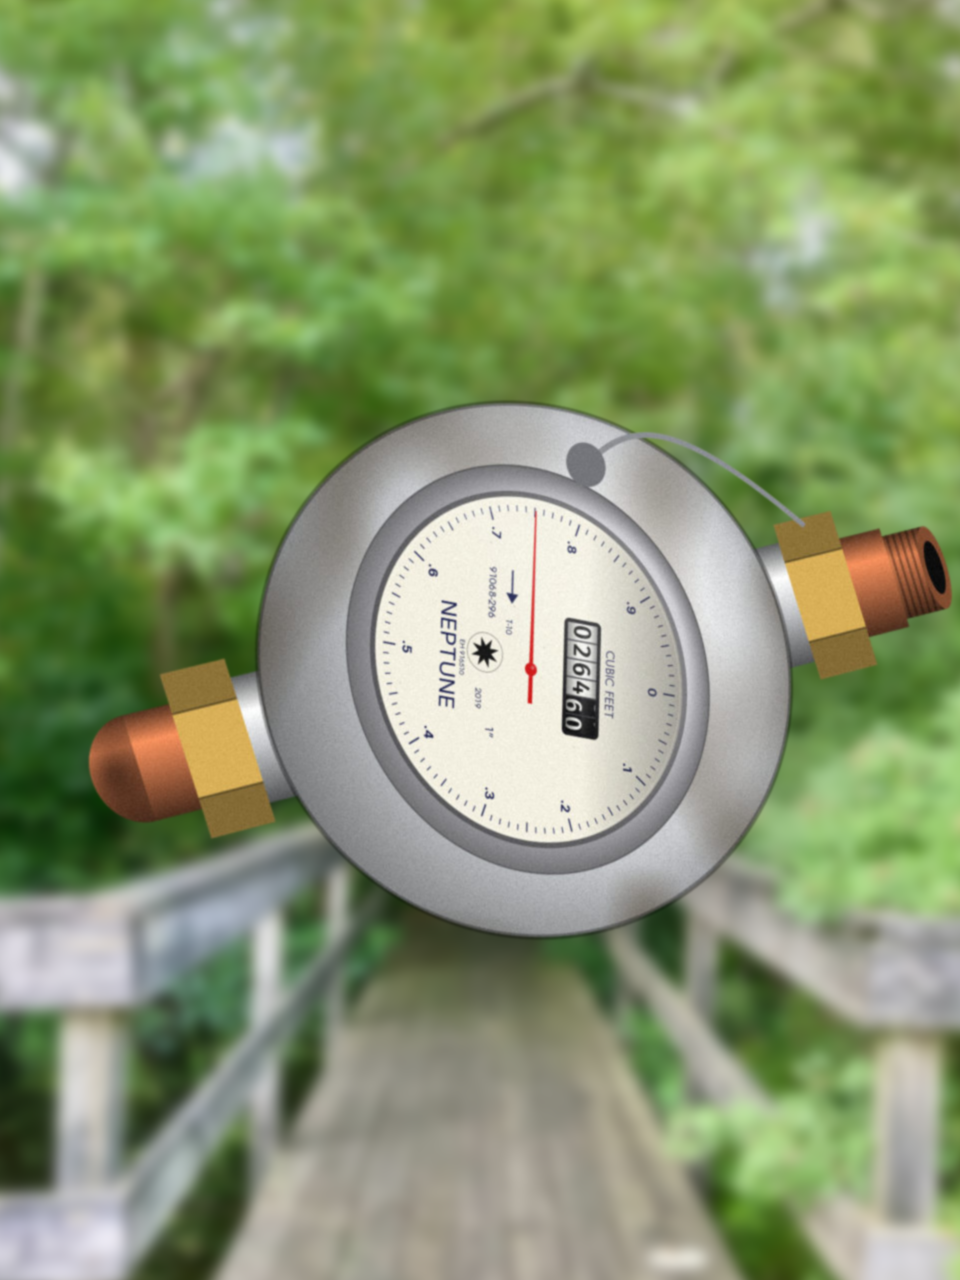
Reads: 26459.75ft³
